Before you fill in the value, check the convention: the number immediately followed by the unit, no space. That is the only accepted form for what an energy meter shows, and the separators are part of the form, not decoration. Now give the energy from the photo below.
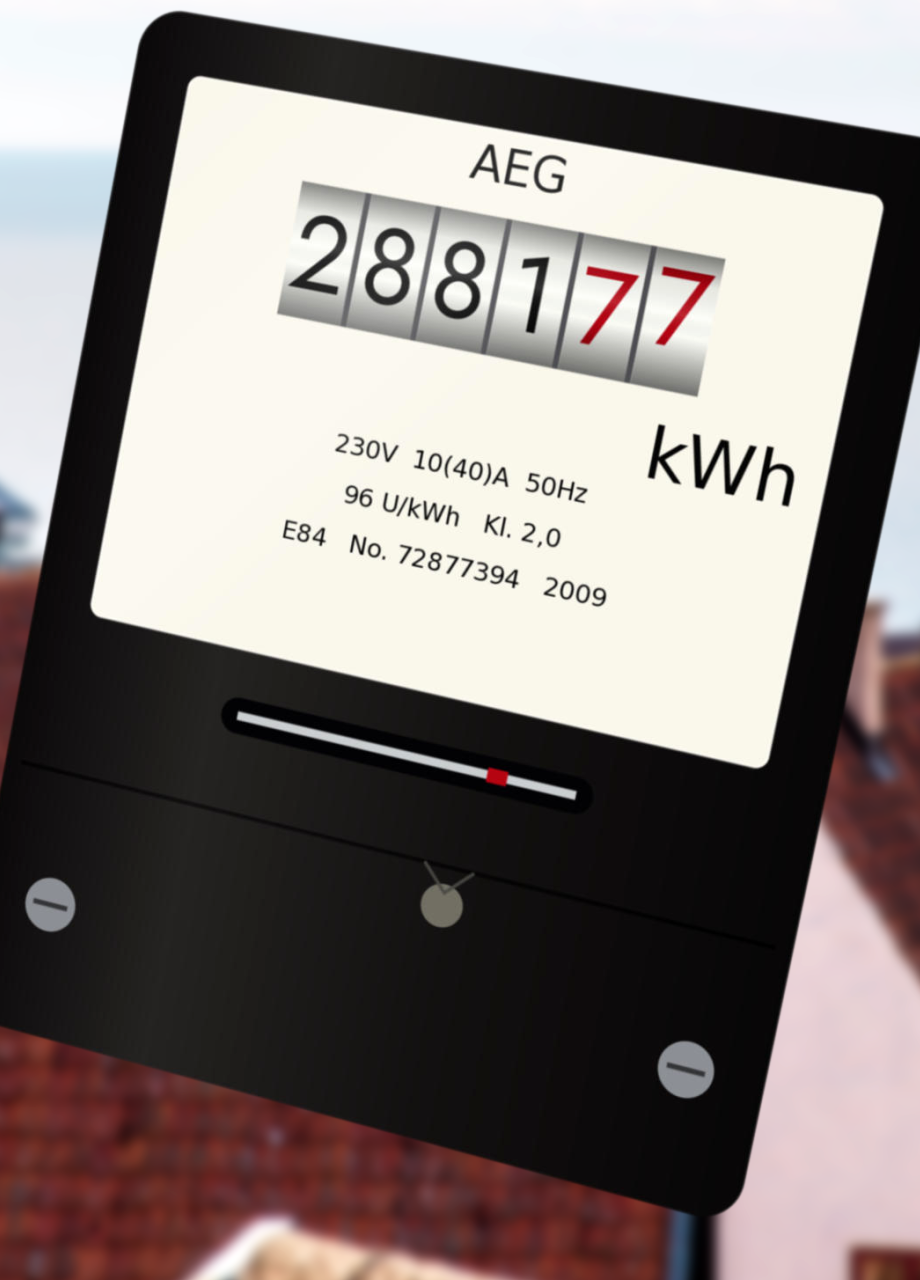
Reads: 2881.77kWh
